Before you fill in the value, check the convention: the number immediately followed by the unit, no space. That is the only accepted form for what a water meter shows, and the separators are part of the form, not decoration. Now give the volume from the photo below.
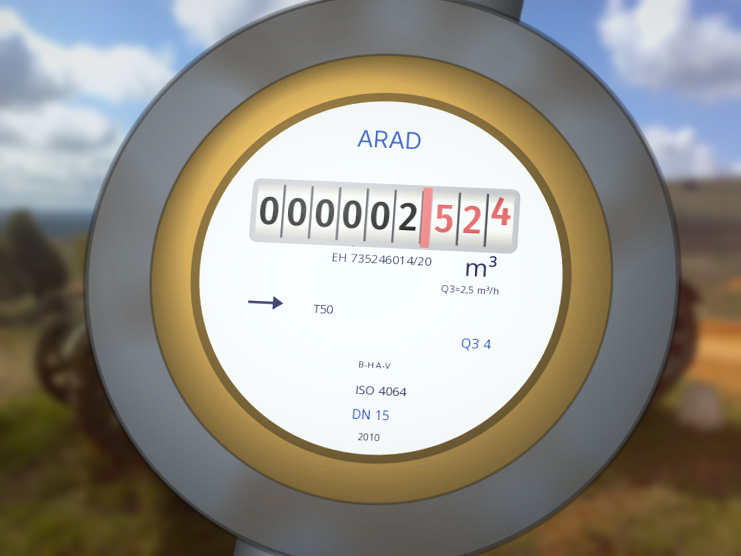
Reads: 2.524m³
